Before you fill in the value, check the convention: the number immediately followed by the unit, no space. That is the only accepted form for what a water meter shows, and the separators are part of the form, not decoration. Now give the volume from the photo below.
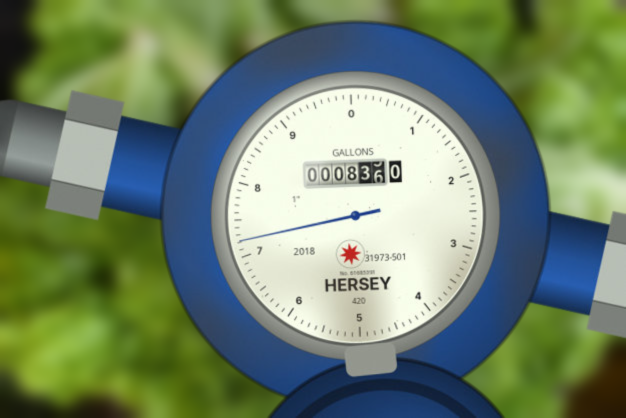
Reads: 8357.2gal
